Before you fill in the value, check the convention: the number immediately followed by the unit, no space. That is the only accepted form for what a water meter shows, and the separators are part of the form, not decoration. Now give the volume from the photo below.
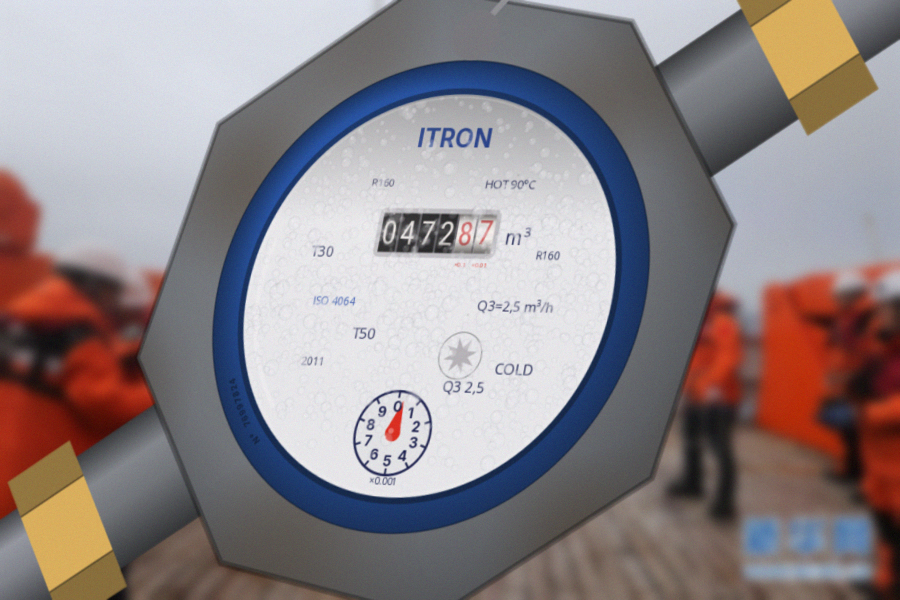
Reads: 472.870m³
